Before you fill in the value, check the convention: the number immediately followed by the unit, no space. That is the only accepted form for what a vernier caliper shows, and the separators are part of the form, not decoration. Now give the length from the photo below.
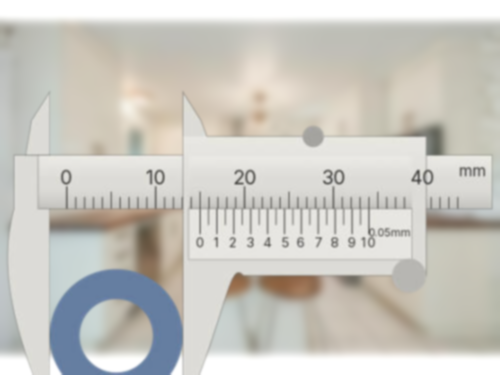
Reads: 15.0mm
